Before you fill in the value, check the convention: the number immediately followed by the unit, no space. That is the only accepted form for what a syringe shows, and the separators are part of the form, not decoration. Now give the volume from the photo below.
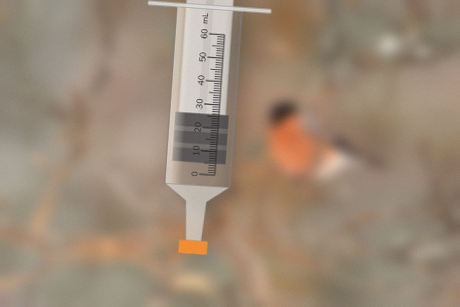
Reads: 5mL
